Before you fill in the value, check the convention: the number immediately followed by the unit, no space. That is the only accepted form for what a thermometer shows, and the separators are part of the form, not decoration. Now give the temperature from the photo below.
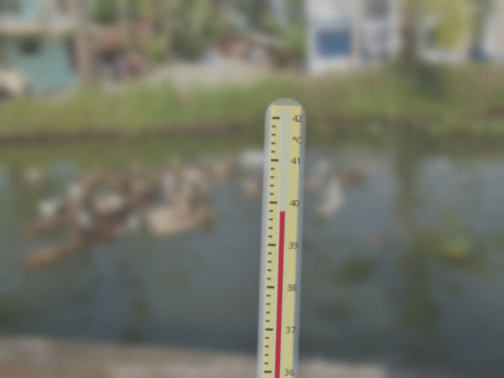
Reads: 39.8°C
